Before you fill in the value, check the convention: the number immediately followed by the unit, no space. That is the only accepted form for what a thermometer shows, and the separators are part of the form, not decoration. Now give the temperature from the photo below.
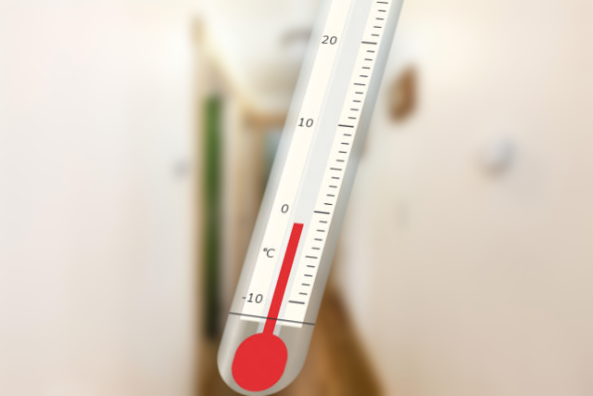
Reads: -1.5°C
